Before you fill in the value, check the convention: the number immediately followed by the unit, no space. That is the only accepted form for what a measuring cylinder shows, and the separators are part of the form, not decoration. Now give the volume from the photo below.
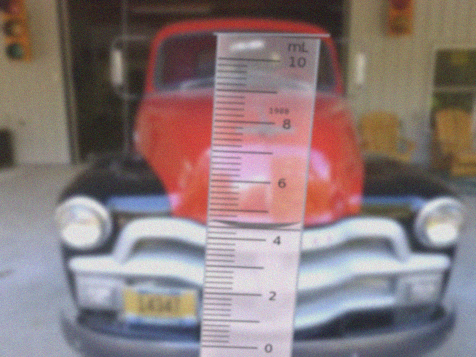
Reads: 4.4mL
